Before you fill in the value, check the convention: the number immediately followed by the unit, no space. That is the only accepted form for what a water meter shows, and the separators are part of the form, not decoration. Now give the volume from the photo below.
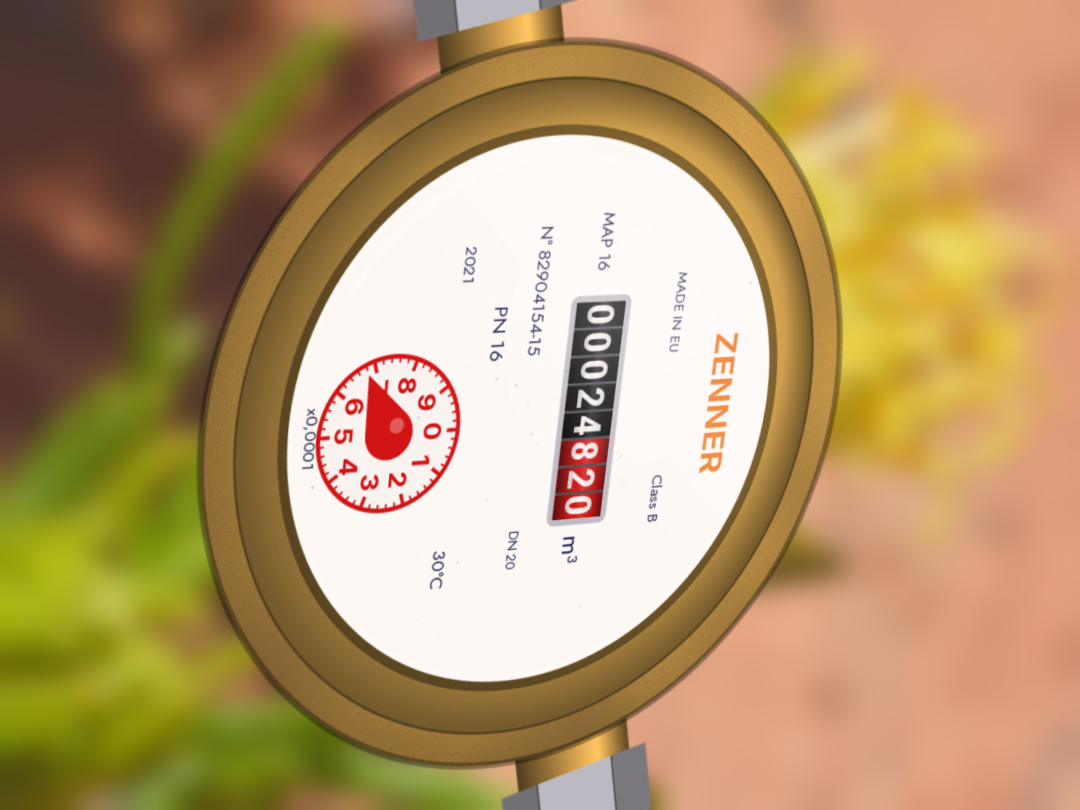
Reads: 24.8206m³
